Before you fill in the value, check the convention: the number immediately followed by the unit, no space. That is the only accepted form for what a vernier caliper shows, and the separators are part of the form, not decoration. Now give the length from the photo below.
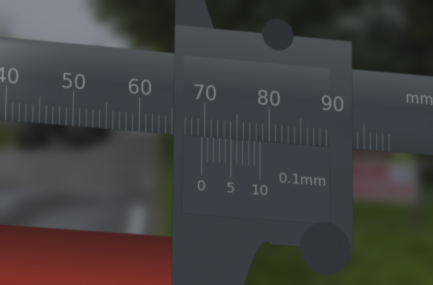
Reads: 69.6mm
